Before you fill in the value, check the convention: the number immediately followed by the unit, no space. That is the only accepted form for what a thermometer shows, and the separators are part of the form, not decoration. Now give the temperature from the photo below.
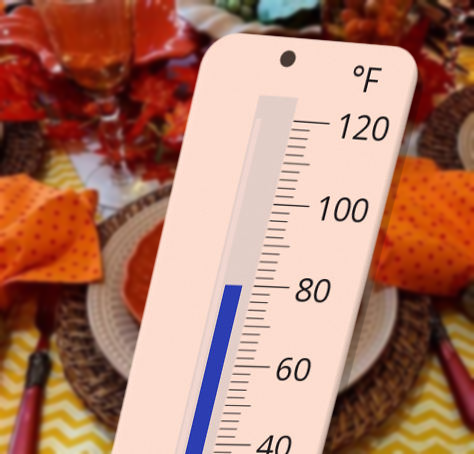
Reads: 80°F
